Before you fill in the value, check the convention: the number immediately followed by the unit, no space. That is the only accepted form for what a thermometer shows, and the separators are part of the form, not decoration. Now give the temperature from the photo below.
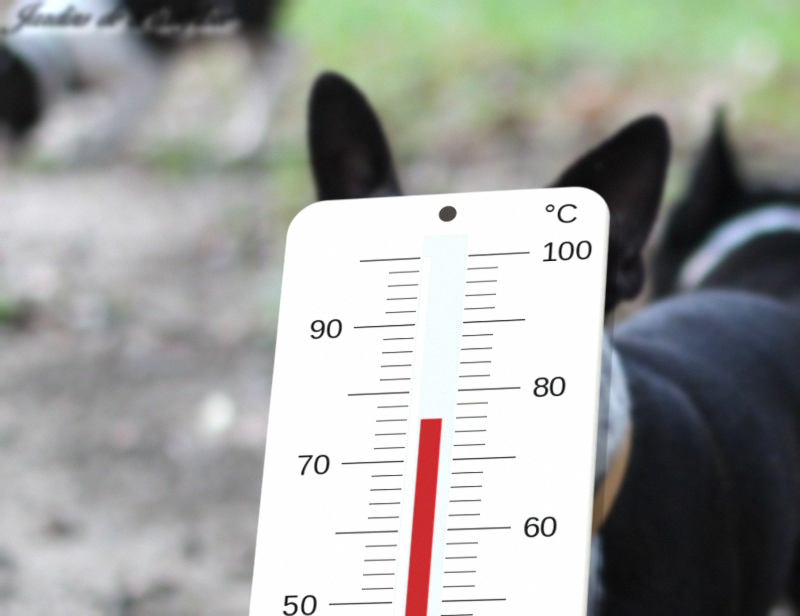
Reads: 76°C
